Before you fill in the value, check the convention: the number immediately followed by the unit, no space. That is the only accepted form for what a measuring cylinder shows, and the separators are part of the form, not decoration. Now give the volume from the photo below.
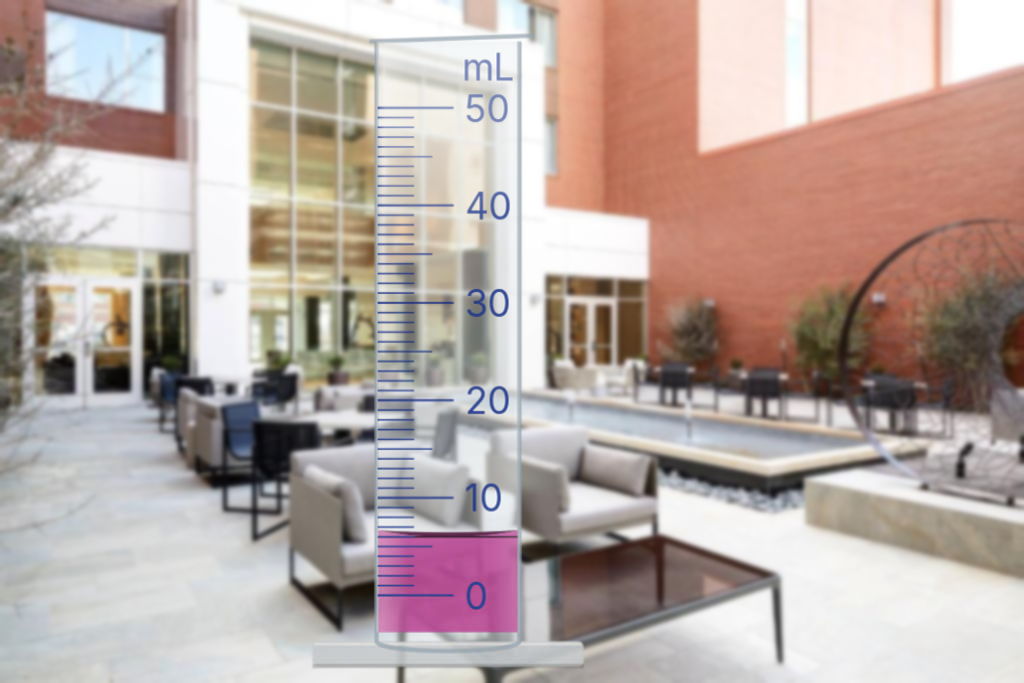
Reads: 6mL
